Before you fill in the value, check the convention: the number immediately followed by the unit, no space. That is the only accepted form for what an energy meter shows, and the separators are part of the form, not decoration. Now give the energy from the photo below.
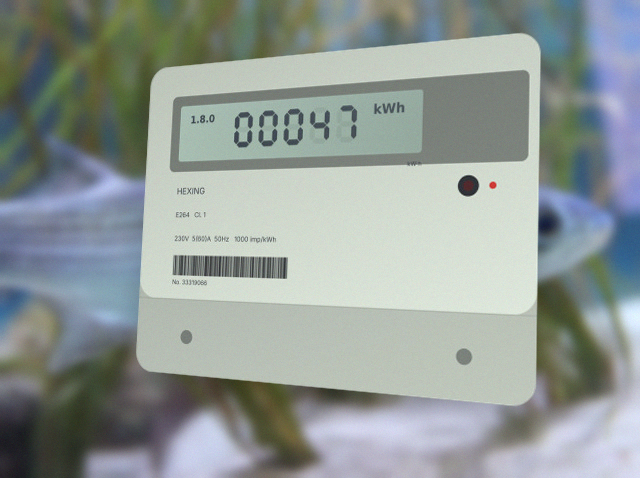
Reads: 47kWh
